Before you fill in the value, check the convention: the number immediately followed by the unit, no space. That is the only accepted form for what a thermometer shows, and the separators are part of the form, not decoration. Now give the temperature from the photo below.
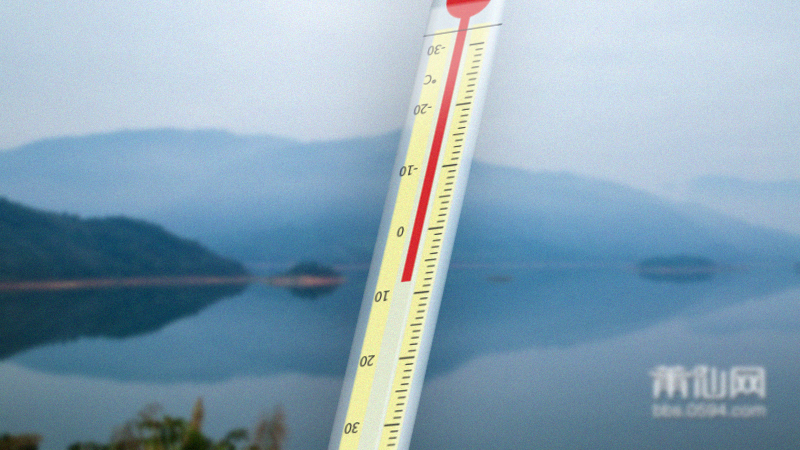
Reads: 8°C
